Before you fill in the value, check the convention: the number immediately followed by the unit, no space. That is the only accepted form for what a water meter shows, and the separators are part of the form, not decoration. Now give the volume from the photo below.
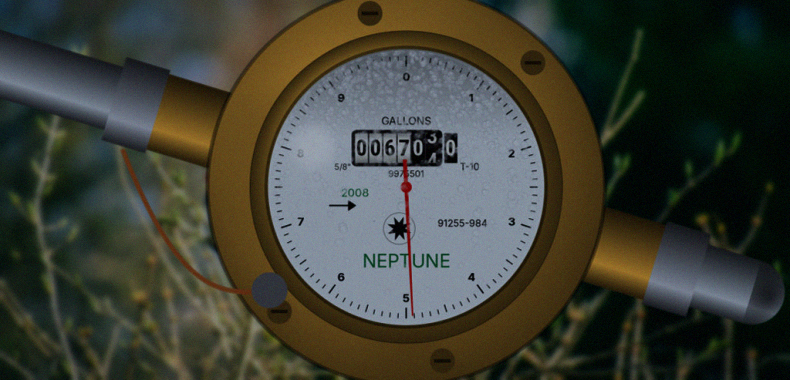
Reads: 67034.9gal
